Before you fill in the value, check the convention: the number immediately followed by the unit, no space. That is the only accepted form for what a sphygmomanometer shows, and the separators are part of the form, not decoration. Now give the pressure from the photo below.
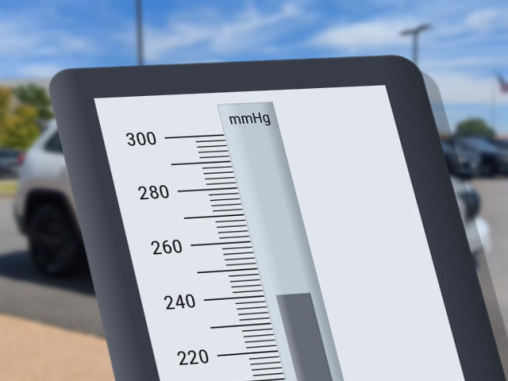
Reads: 240mmHg
